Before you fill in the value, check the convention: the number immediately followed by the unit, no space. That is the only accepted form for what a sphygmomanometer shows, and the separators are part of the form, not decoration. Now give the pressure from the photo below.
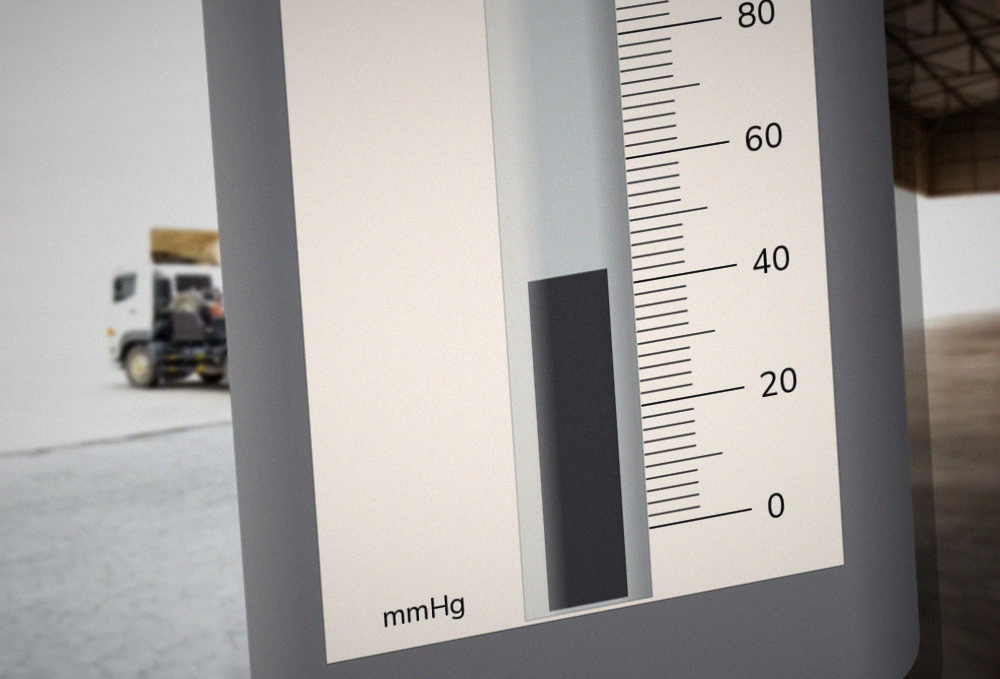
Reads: 43mmHg
